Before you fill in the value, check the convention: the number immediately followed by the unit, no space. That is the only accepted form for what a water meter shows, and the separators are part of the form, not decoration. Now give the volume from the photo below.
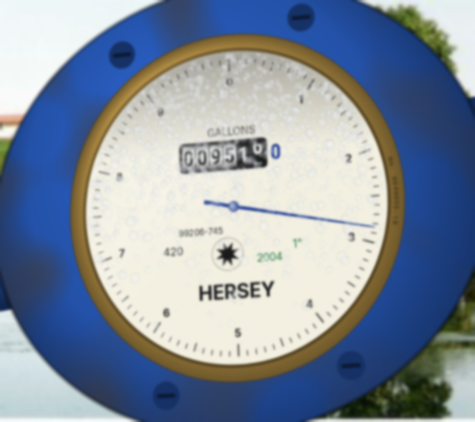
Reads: 95162.8gal
